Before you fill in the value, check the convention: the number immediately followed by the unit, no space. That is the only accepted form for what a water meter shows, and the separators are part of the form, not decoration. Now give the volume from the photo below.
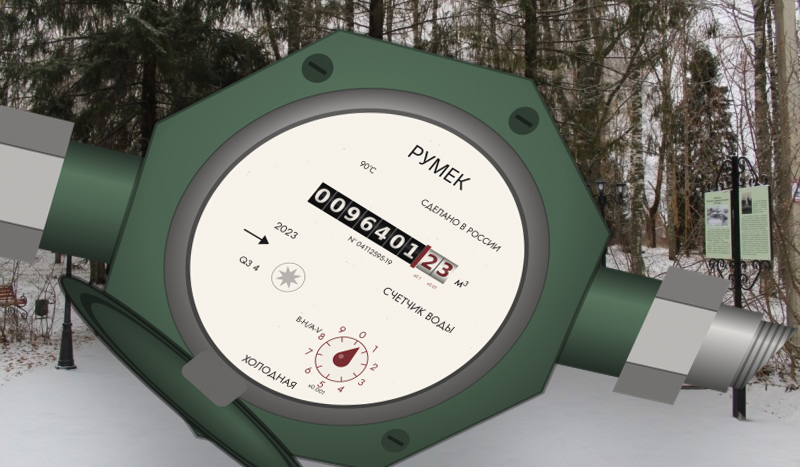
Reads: 96401.230m³
